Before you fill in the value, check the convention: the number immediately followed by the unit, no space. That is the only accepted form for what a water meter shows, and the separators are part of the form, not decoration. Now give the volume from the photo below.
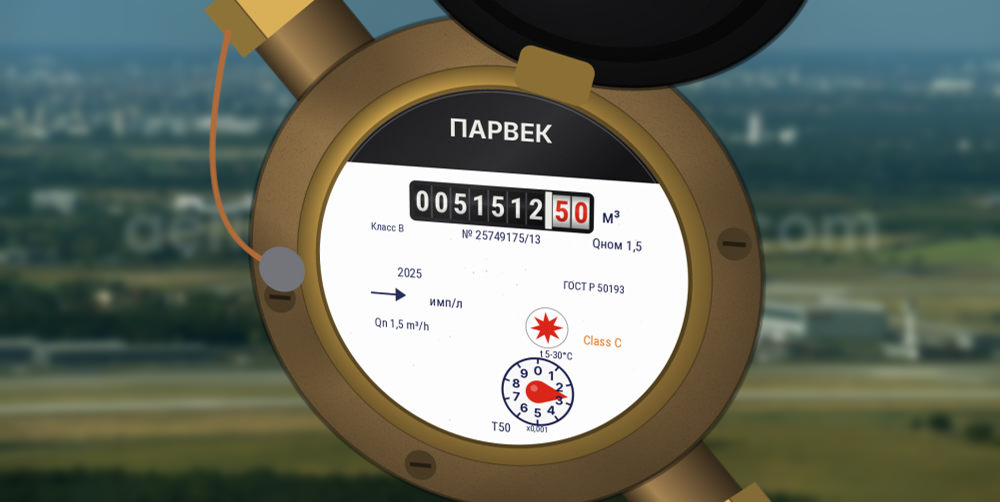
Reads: 51512.502m³
